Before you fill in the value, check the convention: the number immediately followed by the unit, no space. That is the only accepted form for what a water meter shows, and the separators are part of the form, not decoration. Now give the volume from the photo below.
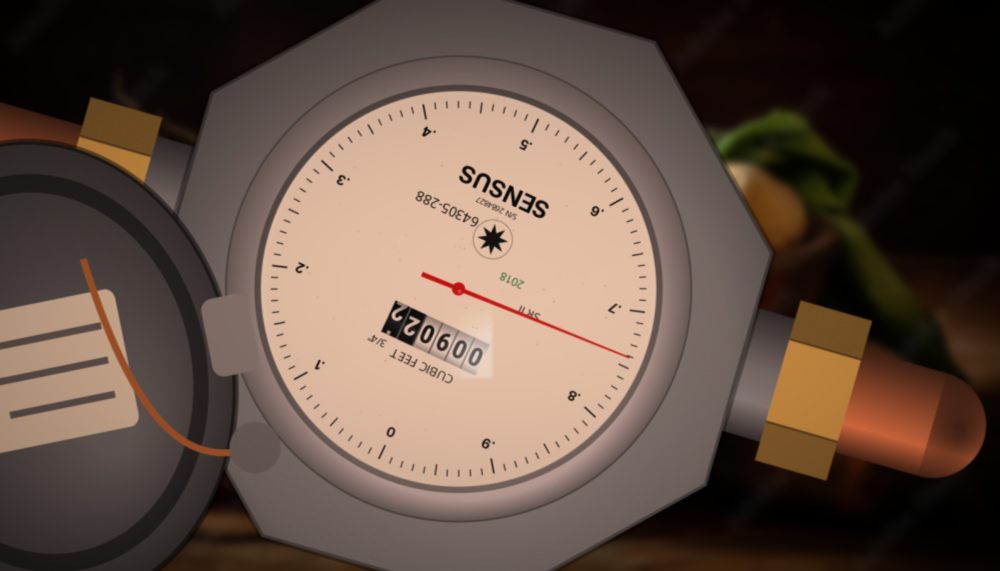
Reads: 9021.74ft³
